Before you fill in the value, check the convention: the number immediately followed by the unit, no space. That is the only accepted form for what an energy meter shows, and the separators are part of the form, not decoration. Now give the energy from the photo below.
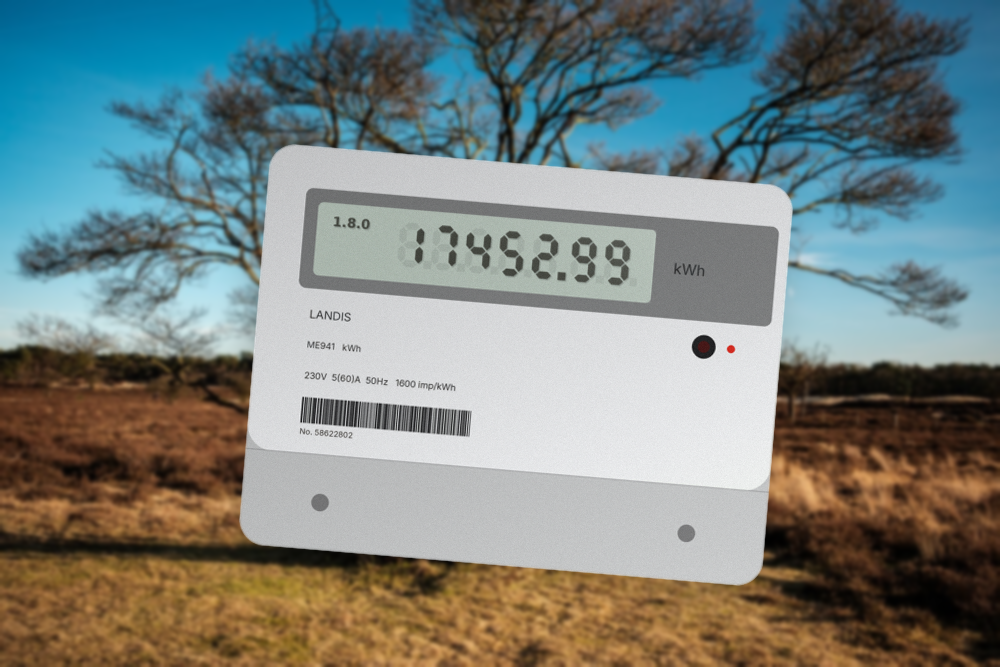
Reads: 17452.99kWh
